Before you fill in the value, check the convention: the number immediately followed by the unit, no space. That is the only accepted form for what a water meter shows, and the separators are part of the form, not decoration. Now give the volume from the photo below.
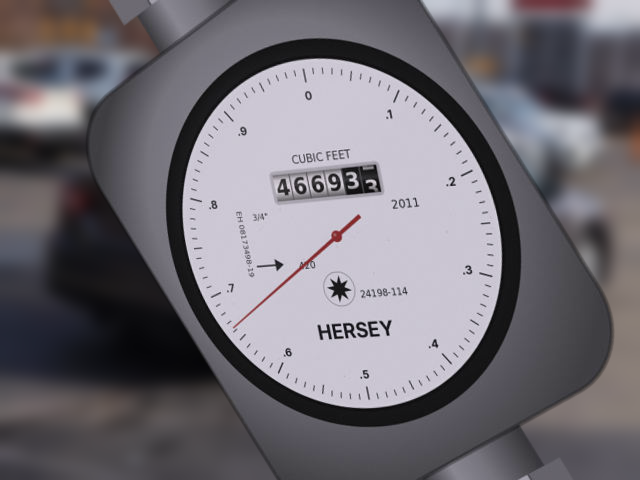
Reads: 466932.66ft³
